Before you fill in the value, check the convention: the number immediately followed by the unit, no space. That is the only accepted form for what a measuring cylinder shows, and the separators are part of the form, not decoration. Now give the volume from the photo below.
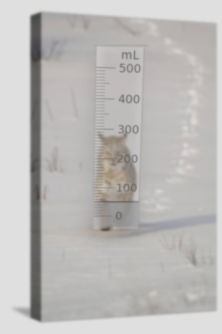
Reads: 50mL
